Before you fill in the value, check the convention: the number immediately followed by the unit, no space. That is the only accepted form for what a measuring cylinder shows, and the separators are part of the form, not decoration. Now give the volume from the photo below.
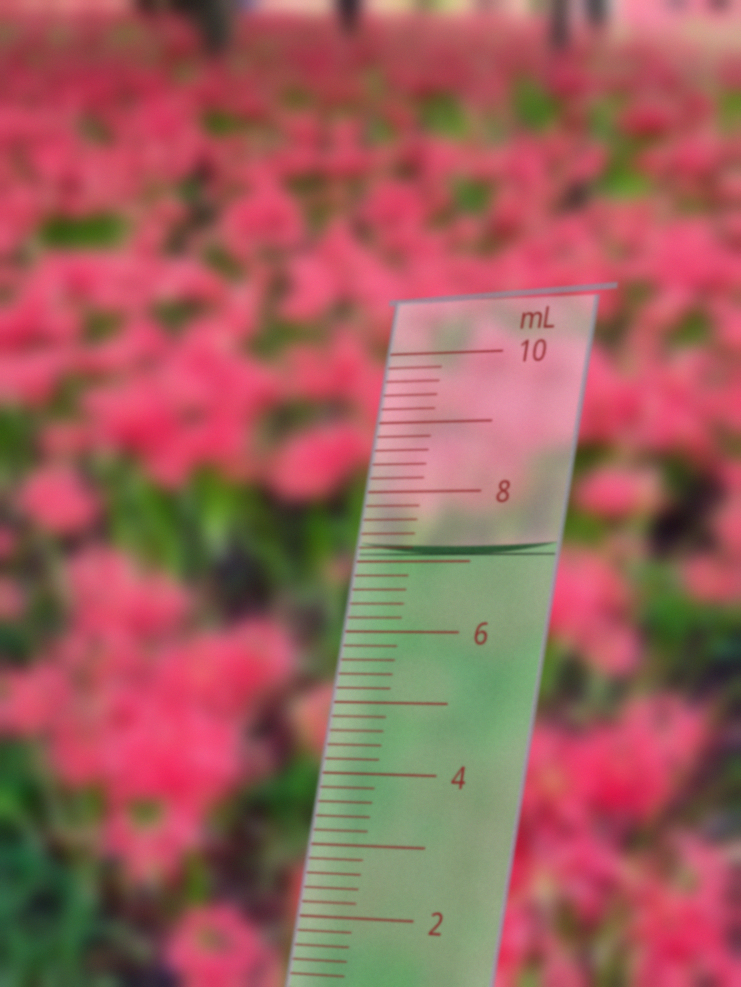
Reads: 7.1mL
